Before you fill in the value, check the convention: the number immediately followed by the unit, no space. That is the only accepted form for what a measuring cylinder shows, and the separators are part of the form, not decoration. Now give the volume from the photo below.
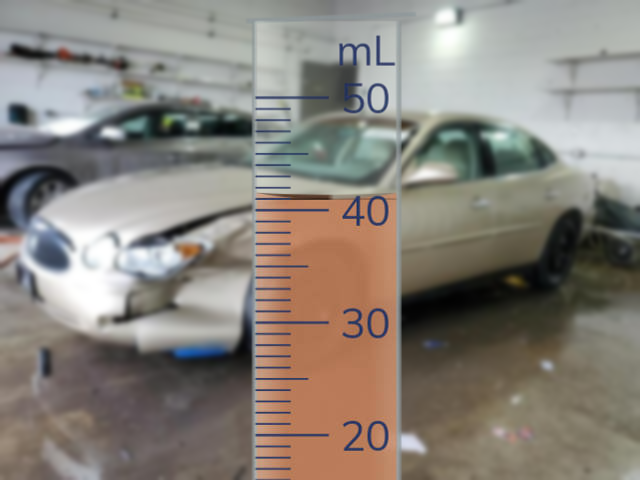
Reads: 41mL
